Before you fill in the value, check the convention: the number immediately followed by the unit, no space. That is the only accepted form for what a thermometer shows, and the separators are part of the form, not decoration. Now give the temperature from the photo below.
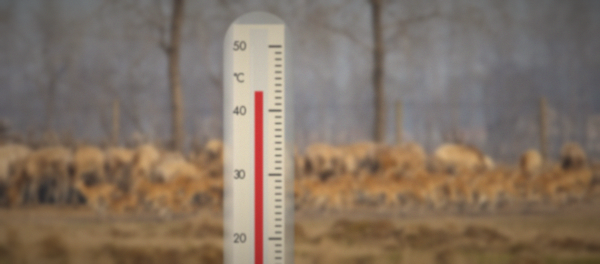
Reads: 43°C
